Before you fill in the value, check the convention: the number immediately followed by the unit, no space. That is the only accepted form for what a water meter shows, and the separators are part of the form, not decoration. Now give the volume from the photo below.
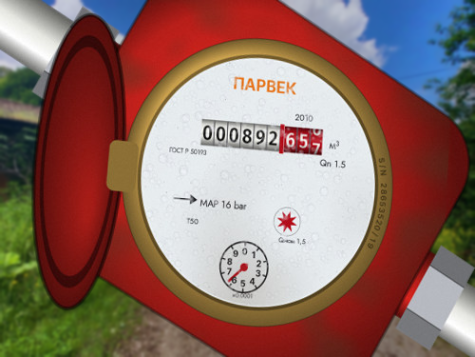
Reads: 892.6566m³
